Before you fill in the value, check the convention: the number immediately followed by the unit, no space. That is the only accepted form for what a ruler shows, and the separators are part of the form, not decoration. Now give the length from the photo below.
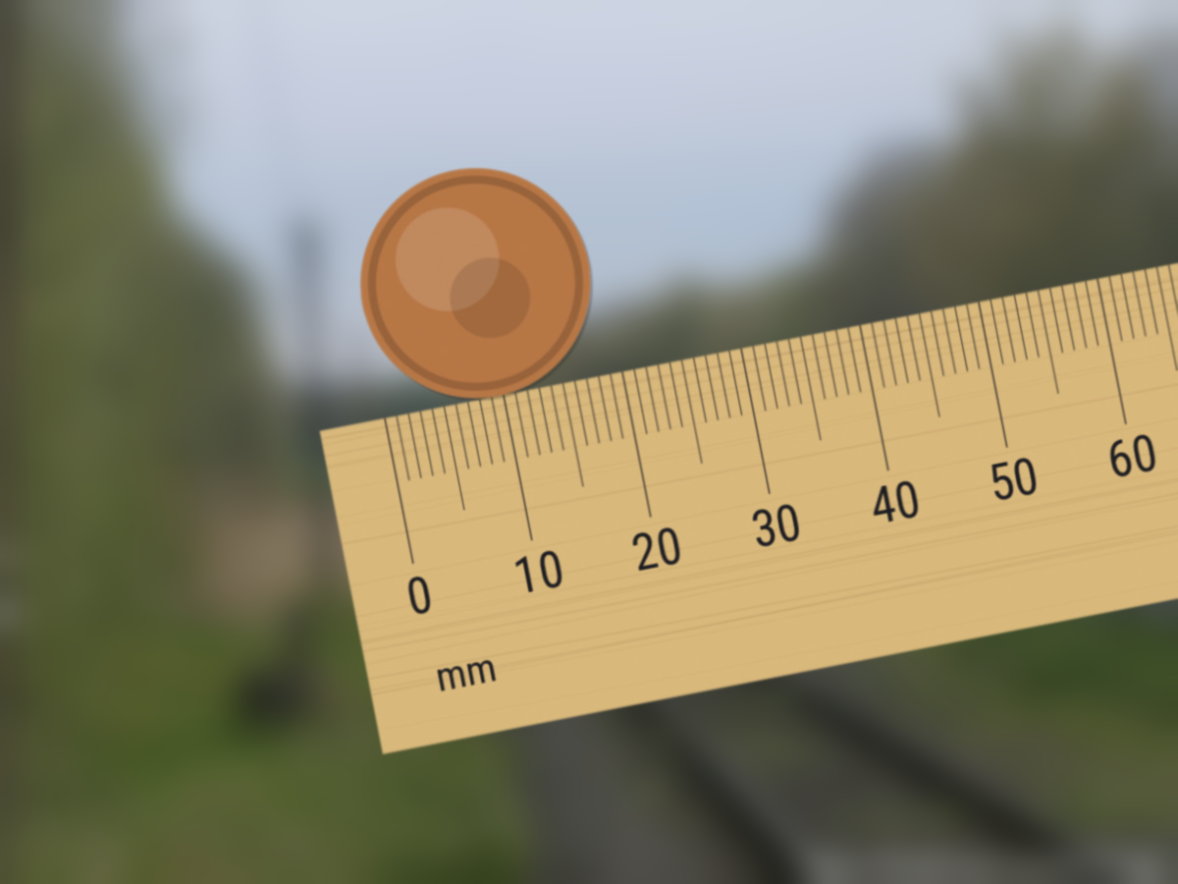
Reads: 19mm
